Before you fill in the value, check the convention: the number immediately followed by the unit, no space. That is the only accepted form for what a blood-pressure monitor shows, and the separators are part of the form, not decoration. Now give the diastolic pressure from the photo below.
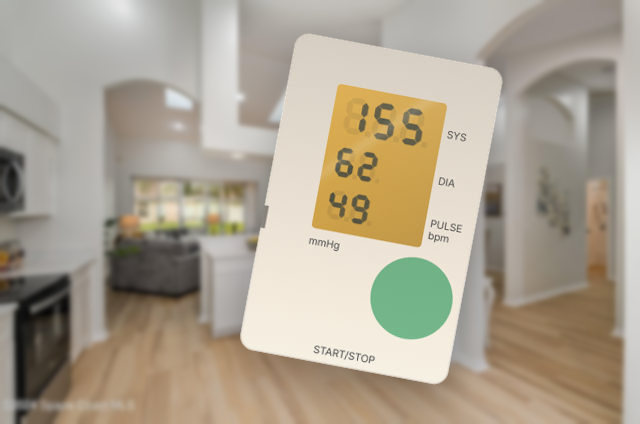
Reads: 62mmHg
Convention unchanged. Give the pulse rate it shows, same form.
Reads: 49bpm
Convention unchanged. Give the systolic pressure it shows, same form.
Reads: 155mmHg
